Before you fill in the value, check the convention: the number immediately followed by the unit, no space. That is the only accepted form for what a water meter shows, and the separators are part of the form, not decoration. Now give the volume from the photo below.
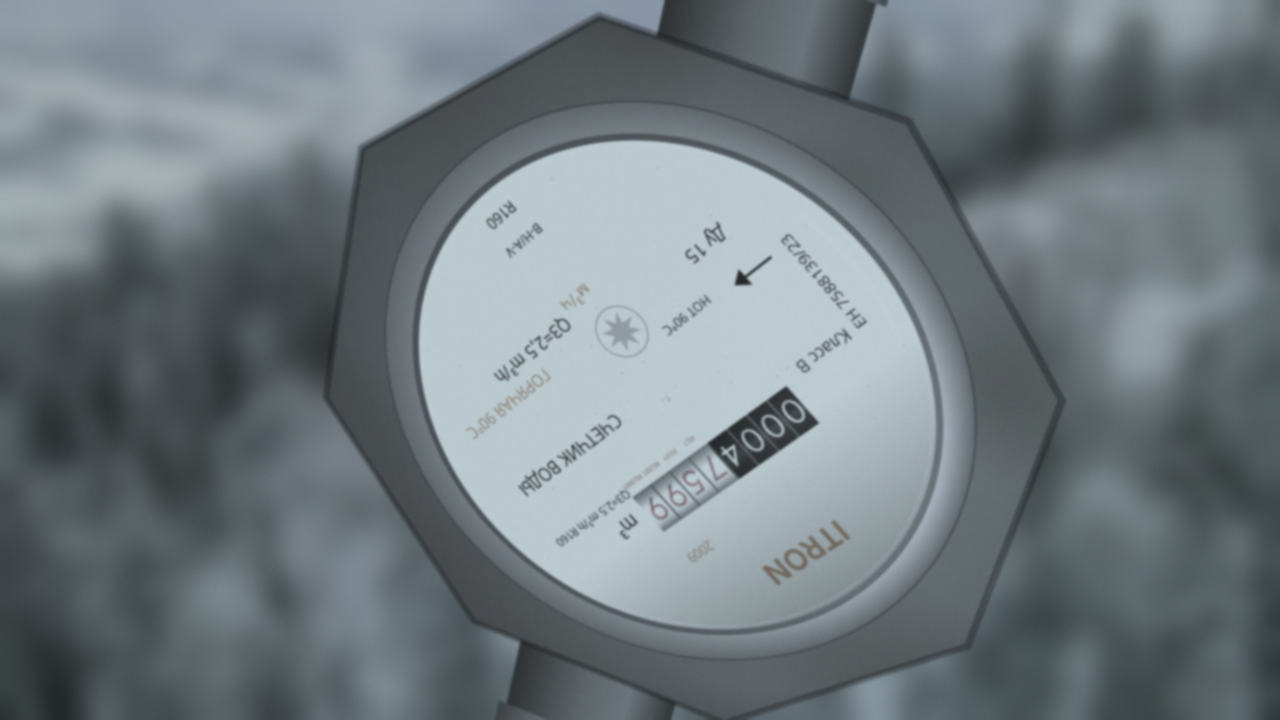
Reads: 4.7599m³
